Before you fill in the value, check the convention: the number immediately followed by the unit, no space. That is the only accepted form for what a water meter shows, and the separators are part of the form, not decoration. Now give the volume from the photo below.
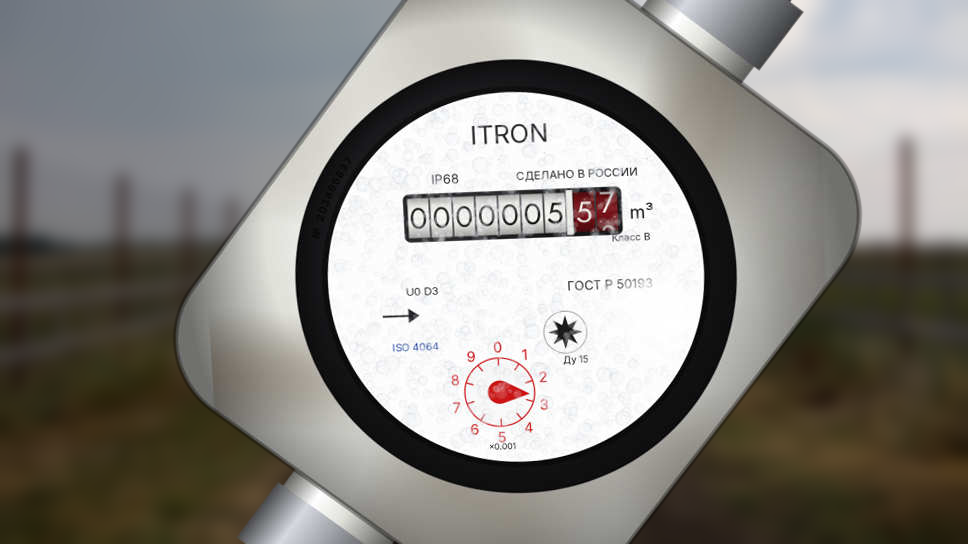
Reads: 5.572m³
